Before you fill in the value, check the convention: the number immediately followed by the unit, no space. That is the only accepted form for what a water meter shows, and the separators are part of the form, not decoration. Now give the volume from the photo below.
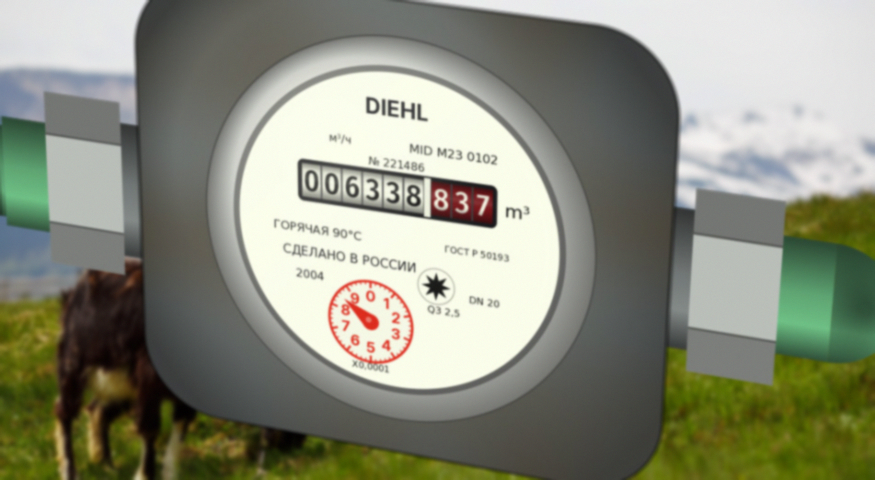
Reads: 6338.8378m³
